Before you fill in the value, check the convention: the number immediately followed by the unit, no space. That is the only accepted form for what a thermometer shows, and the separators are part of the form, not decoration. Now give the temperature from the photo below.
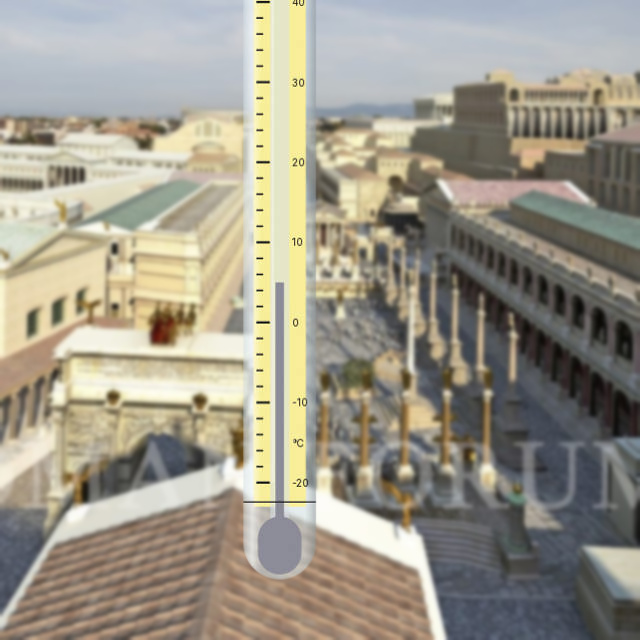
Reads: 5°C
